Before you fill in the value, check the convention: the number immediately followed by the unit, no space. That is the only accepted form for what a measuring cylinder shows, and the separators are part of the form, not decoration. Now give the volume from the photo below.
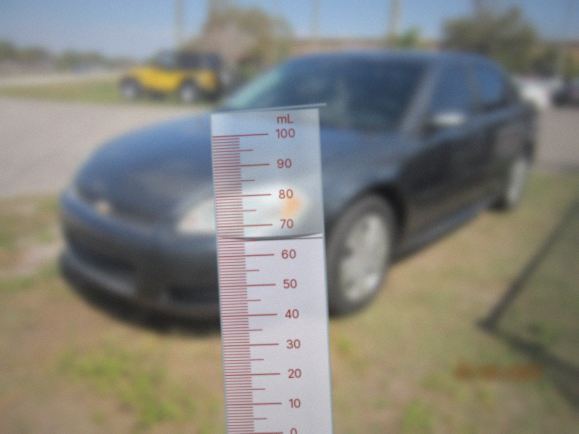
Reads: 65mL
